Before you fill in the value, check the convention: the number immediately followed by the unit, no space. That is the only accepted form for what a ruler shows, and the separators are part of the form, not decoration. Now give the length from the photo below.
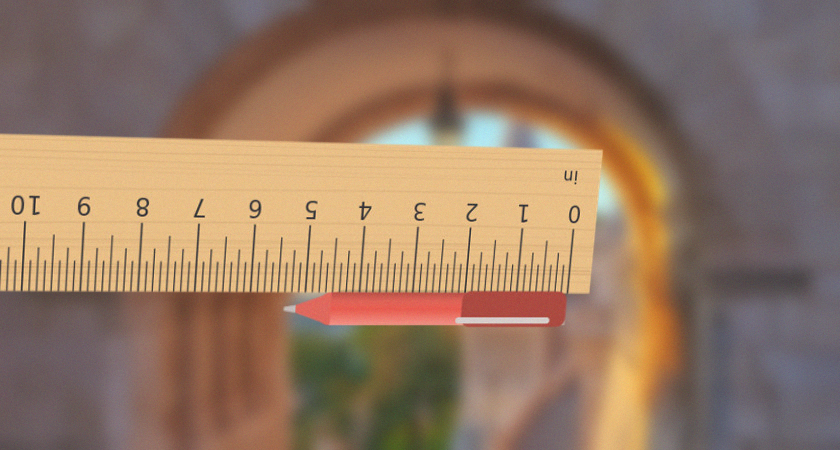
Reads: 5.375in
